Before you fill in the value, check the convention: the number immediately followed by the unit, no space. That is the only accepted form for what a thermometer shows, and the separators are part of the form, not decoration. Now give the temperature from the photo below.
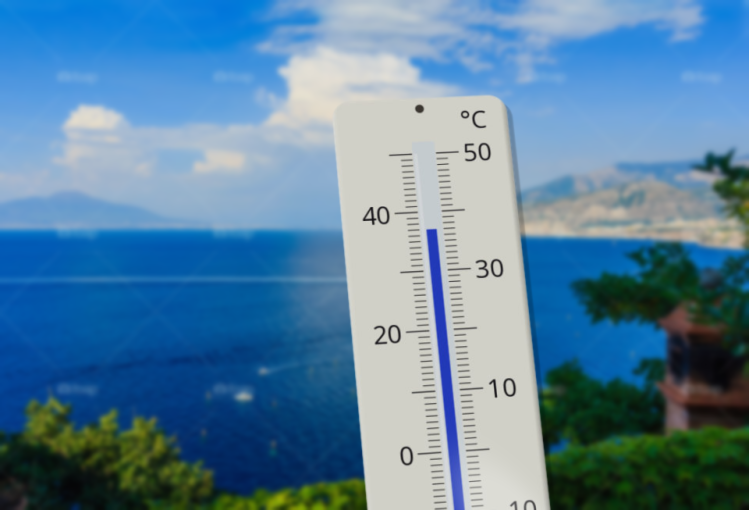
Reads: 37°C
